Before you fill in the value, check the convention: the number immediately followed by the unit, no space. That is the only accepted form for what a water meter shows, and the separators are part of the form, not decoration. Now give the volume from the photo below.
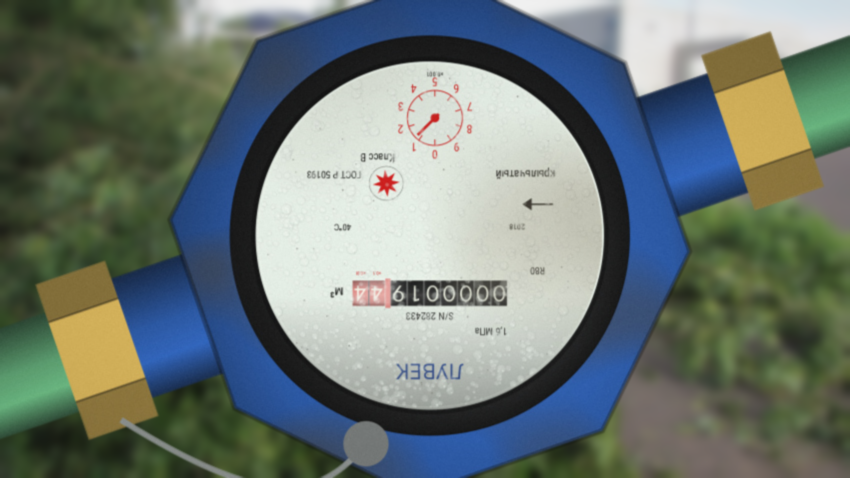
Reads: 19.441m³
